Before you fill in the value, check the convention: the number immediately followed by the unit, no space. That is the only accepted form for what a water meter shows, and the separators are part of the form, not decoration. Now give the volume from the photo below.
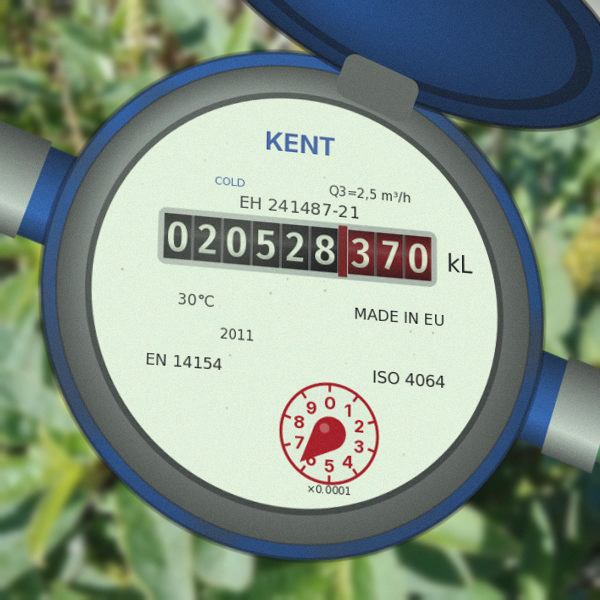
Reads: 20528.3706kL
